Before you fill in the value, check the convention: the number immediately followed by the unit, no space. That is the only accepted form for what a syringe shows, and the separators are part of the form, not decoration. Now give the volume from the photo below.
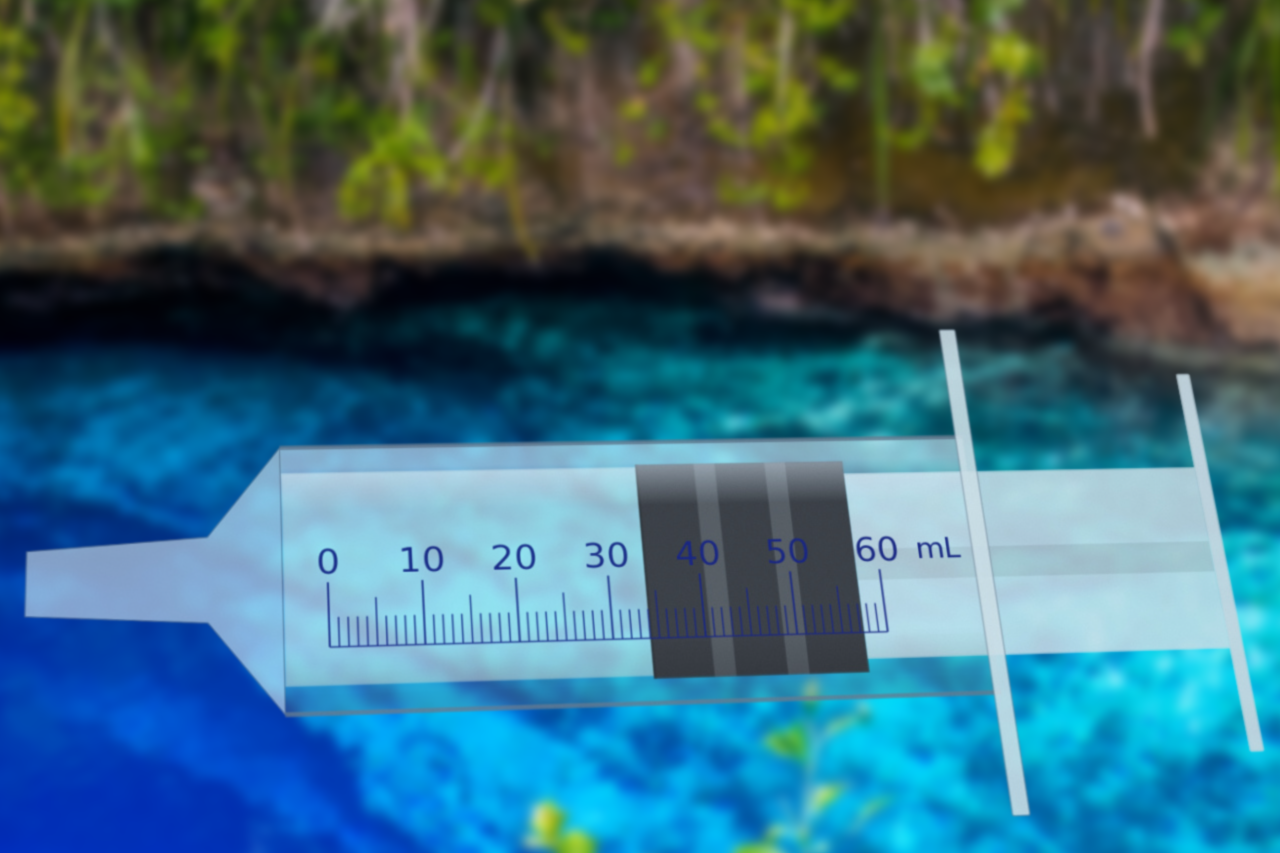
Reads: 34mL
